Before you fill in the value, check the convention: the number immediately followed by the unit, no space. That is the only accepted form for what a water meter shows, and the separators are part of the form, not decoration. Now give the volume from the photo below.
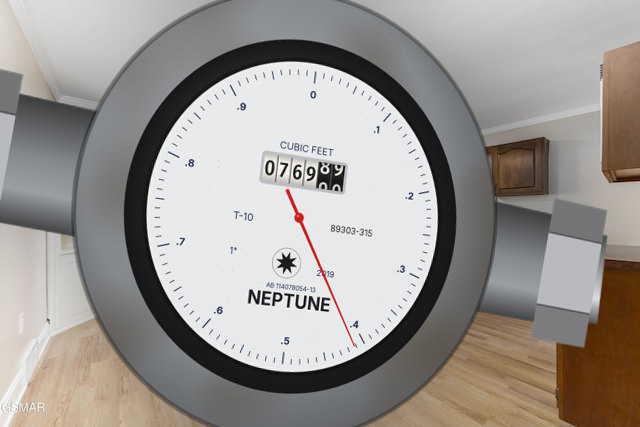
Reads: 76989.41ft³
